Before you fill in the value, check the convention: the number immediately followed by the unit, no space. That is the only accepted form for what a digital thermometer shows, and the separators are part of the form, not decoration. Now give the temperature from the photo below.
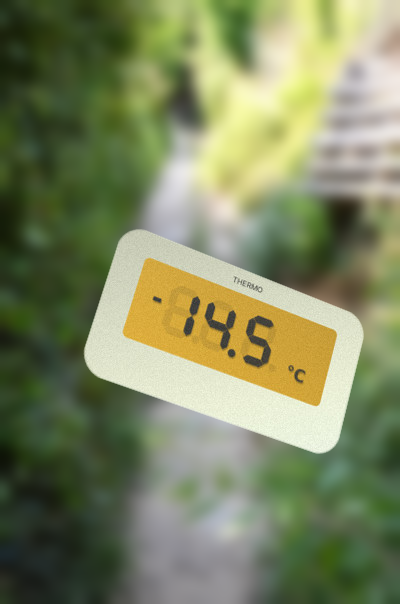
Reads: -14.5°C
